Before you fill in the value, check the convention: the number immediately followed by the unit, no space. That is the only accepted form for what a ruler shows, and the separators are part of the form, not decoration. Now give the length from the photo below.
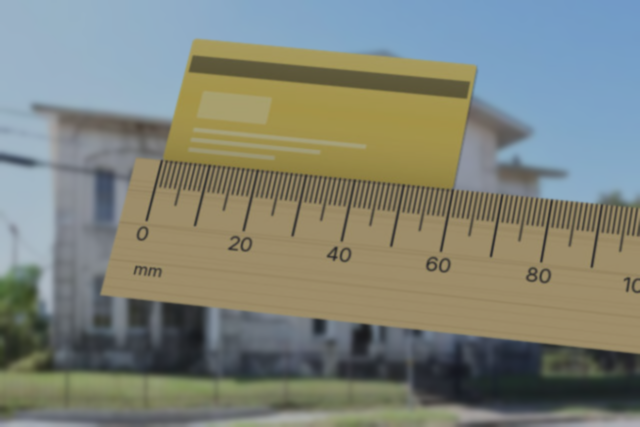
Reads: 60mm
